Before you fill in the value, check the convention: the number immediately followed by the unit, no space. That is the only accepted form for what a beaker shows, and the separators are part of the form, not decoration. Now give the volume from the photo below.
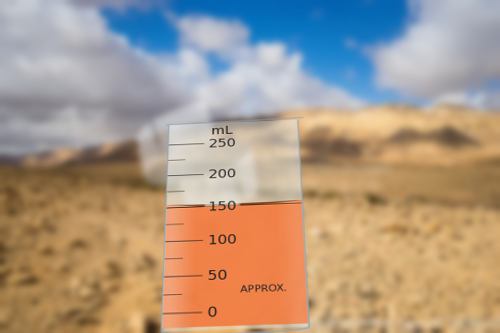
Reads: 150mL
